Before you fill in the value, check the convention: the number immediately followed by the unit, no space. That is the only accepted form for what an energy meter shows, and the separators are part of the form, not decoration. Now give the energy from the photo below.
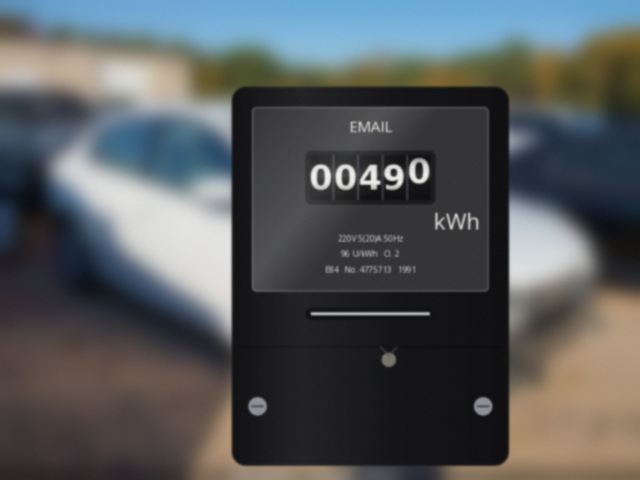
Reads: 490kWh
